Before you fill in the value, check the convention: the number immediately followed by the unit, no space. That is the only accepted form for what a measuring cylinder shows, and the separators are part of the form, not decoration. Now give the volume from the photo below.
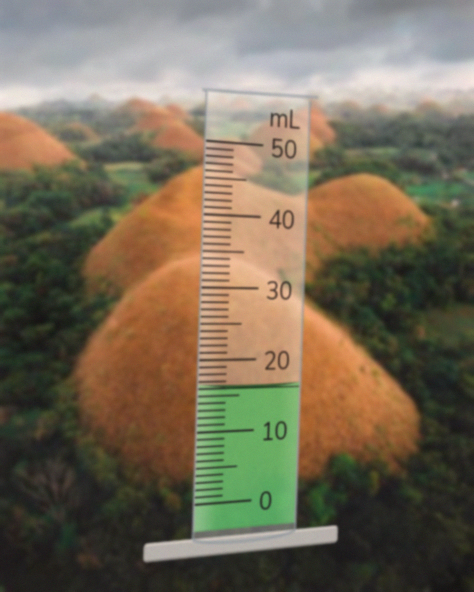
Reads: 16mL
